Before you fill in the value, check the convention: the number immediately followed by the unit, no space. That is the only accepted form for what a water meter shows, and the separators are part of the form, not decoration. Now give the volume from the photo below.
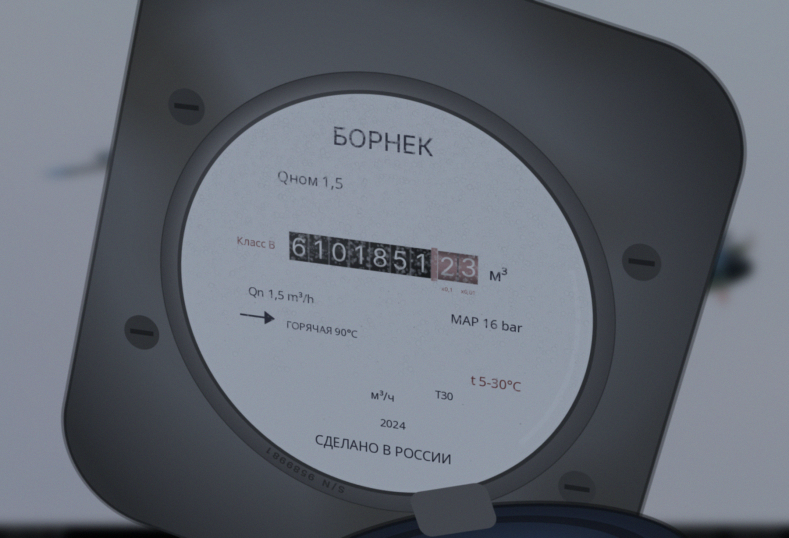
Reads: 6101851.23m³
